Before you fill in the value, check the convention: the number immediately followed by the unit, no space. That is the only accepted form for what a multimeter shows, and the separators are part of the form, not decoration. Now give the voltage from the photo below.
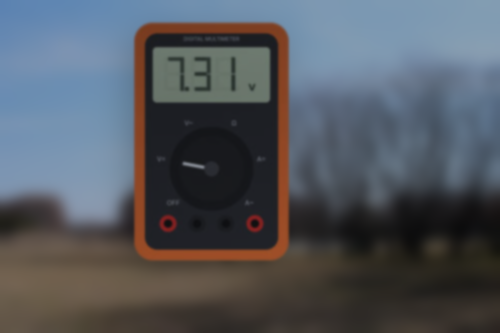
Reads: 7.31V
